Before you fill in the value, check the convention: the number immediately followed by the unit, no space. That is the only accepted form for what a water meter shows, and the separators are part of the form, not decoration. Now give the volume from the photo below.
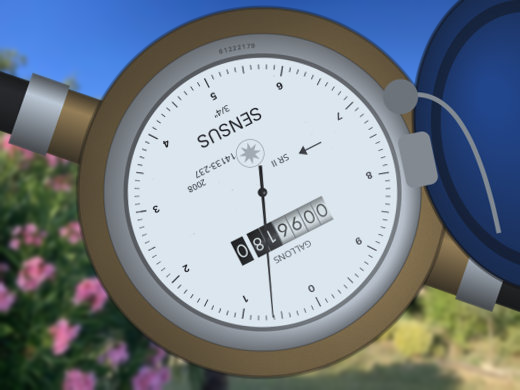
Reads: 96180.6gal
